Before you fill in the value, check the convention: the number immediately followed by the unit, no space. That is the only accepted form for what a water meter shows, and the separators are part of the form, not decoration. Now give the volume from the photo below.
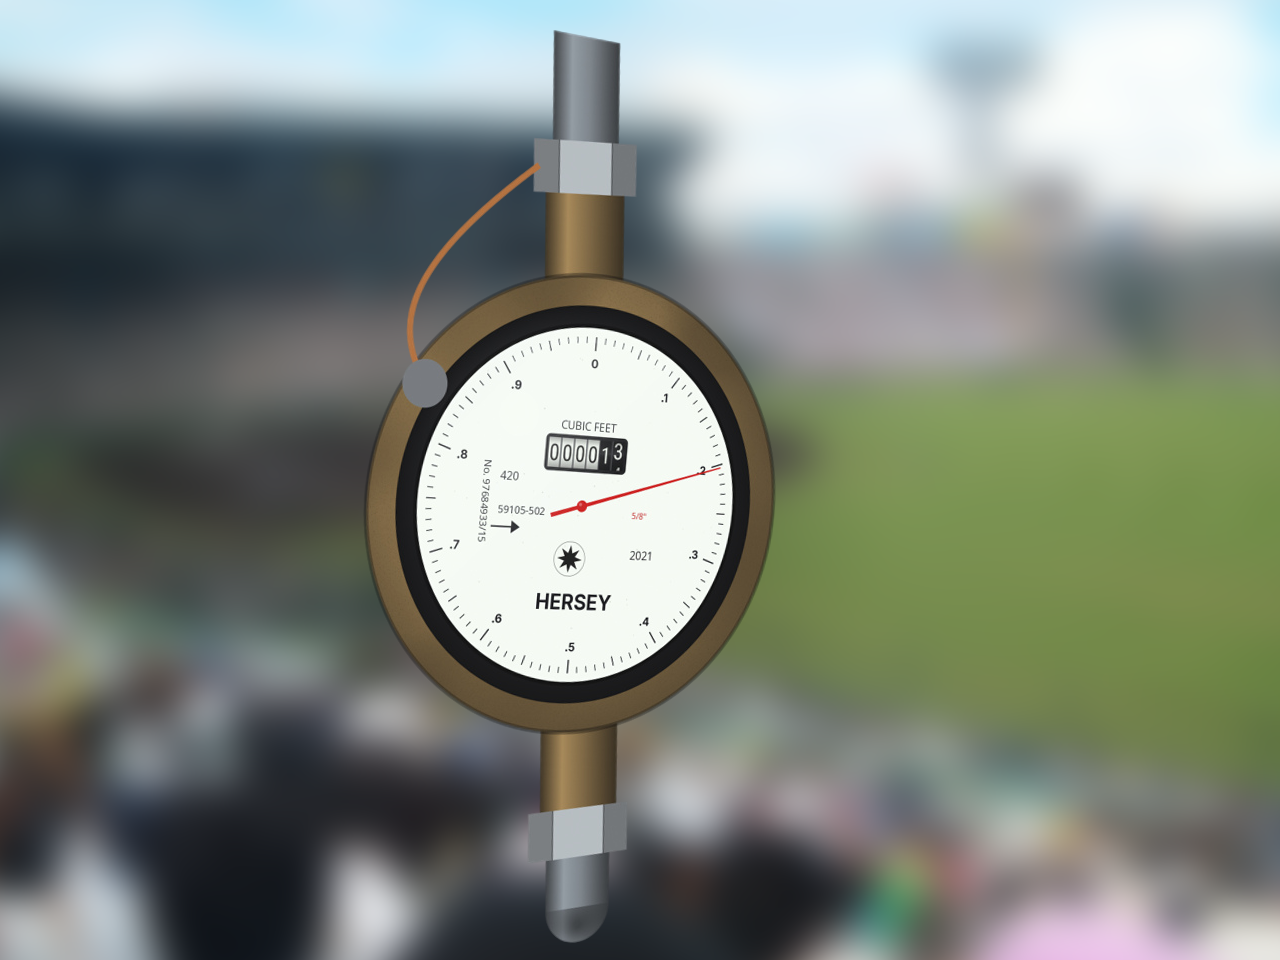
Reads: 13.20ft³
